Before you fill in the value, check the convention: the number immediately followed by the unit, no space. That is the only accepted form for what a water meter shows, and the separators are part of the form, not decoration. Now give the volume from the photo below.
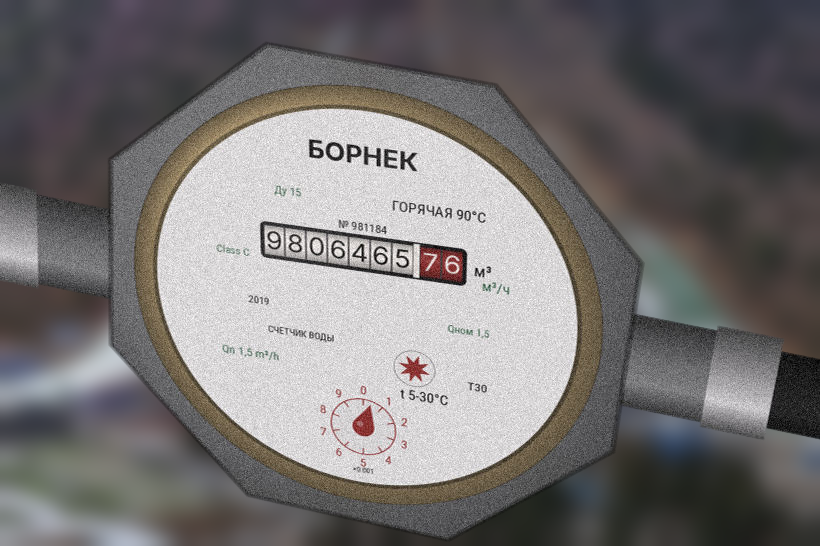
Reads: 9806465.760m³
